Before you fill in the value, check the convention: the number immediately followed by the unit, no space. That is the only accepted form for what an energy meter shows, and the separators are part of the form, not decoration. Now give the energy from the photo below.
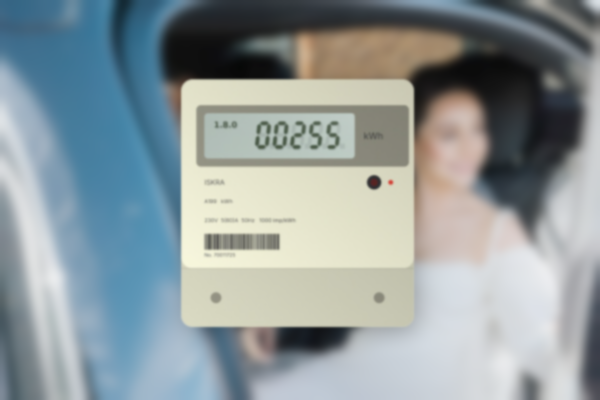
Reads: 255kWh
